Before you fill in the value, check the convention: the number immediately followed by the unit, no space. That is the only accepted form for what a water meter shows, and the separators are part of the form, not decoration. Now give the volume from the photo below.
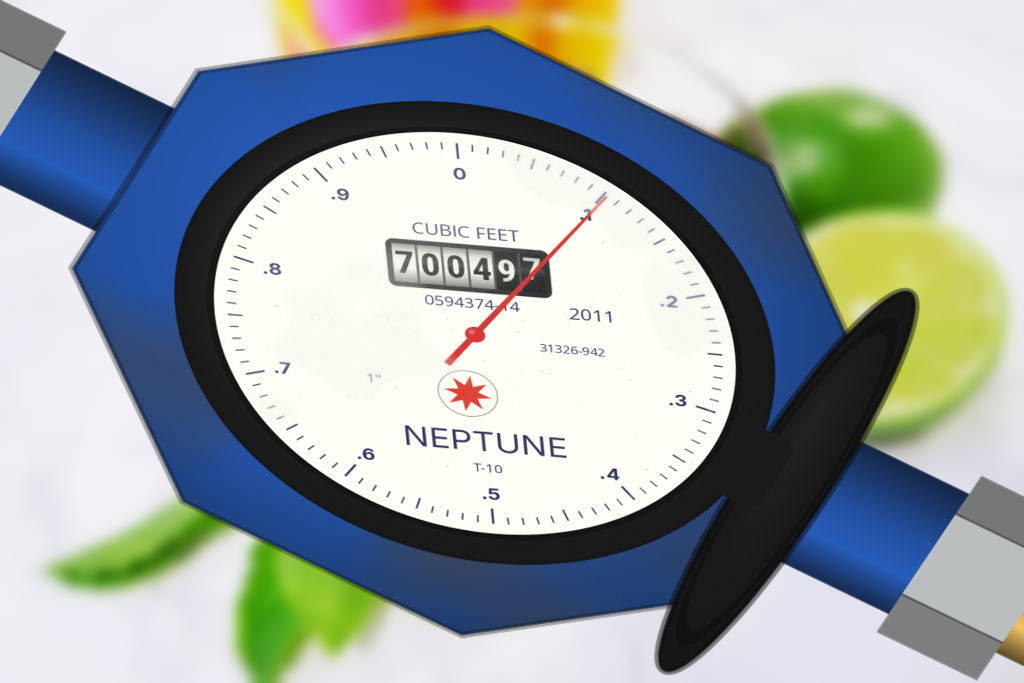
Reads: 700497.10ft³
